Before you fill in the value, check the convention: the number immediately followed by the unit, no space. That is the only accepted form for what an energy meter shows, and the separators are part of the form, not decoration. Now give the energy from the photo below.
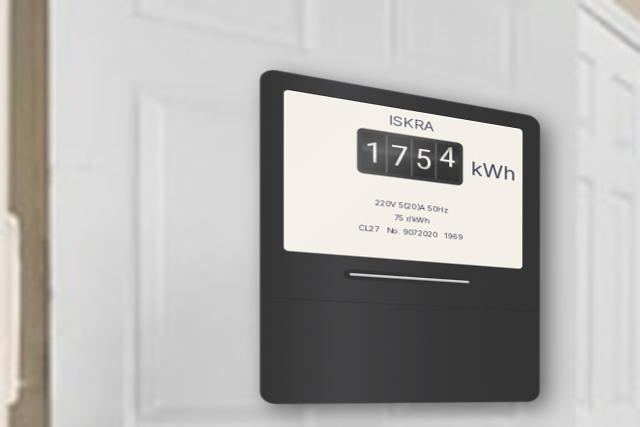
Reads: 1754kWh
